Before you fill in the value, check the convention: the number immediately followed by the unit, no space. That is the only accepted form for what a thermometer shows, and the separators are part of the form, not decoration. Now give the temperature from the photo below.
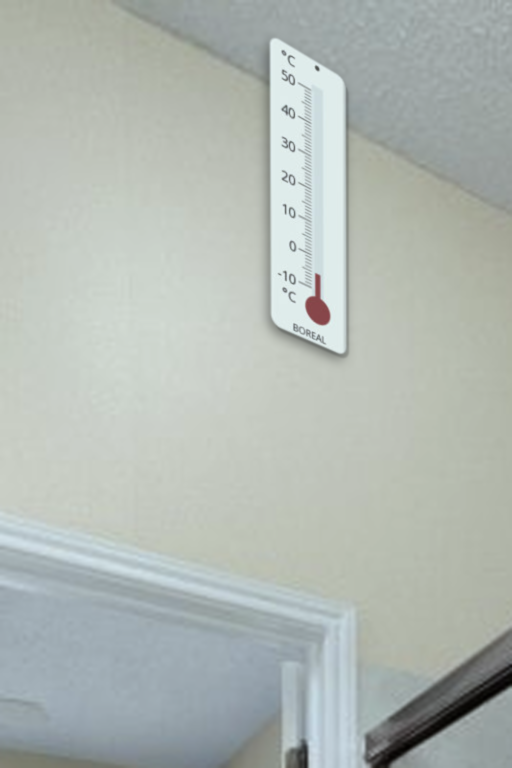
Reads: -5°C
